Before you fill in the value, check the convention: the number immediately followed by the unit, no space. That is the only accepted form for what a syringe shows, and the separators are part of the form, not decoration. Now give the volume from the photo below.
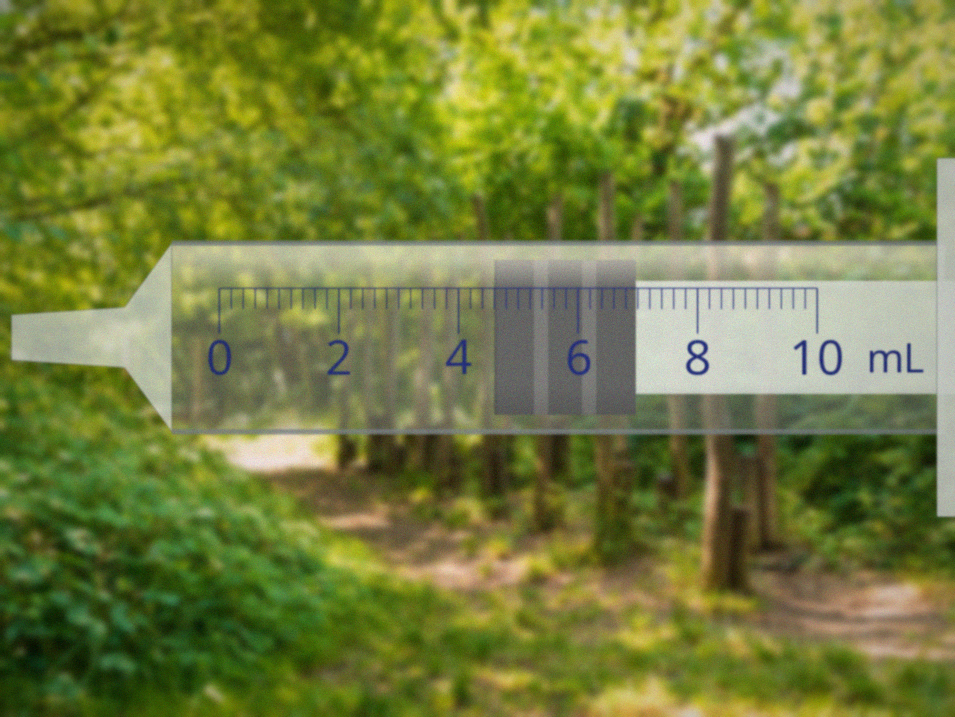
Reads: 4.6mL
